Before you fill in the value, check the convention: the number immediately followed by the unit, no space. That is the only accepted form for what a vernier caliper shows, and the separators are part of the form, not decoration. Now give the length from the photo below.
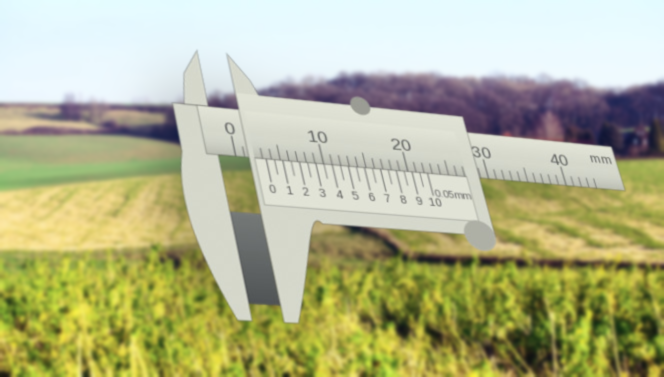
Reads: 3.4mm
